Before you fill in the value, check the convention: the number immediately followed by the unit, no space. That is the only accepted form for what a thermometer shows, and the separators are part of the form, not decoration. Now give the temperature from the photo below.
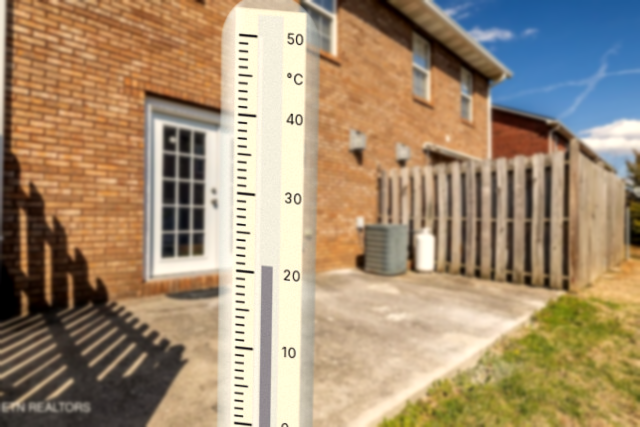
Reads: 21°C
